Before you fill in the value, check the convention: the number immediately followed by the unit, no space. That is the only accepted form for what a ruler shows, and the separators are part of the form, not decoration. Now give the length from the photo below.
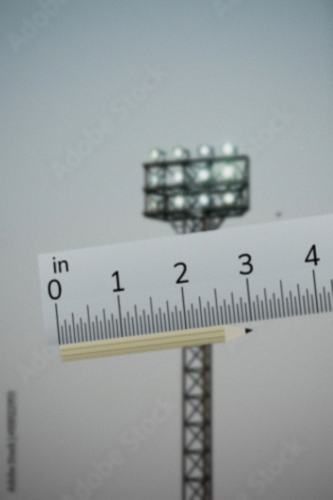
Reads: 3in
